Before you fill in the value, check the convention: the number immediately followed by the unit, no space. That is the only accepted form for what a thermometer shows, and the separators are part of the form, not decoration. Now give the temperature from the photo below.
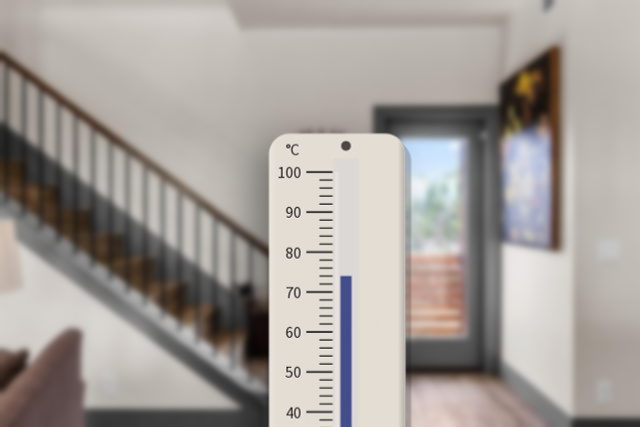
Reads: 74°C
